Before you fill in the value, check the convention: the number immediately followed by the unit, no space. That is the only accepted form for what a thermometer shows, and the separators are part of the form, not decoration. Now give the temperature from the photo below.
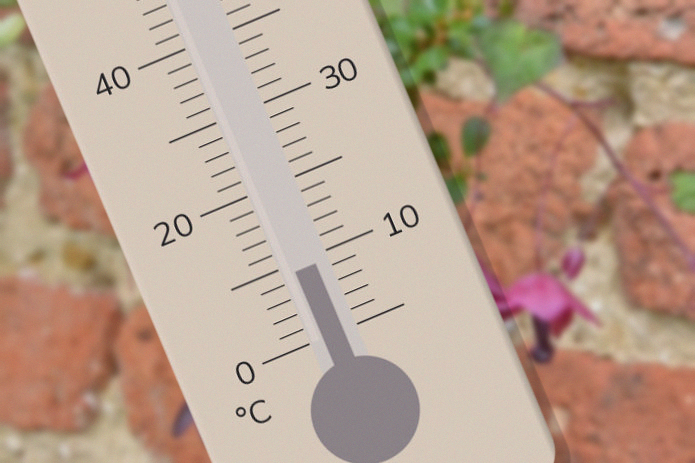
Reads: 9°C
